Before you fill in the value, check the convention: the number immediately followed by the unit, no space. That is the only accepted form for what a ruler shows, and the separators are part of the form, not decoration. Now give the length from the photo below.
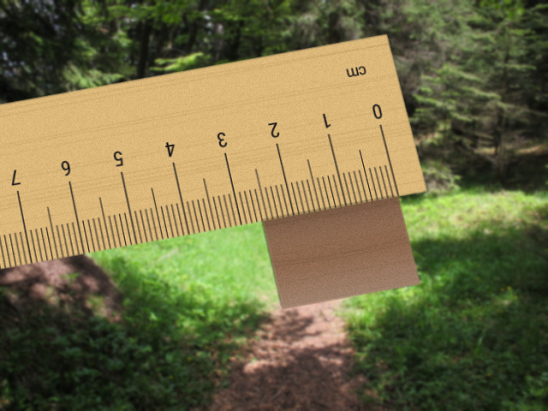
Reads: 2.6cm
